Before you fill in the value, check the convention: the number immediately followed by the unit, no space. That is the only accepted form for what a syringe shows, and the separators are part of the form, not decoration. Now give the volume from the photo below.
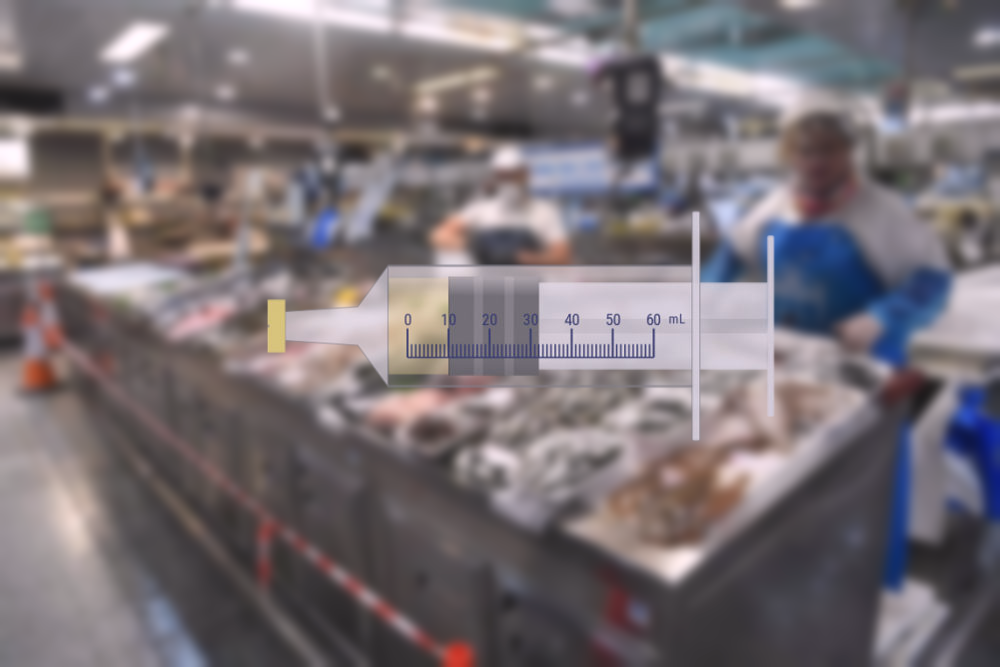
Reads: 10mL
